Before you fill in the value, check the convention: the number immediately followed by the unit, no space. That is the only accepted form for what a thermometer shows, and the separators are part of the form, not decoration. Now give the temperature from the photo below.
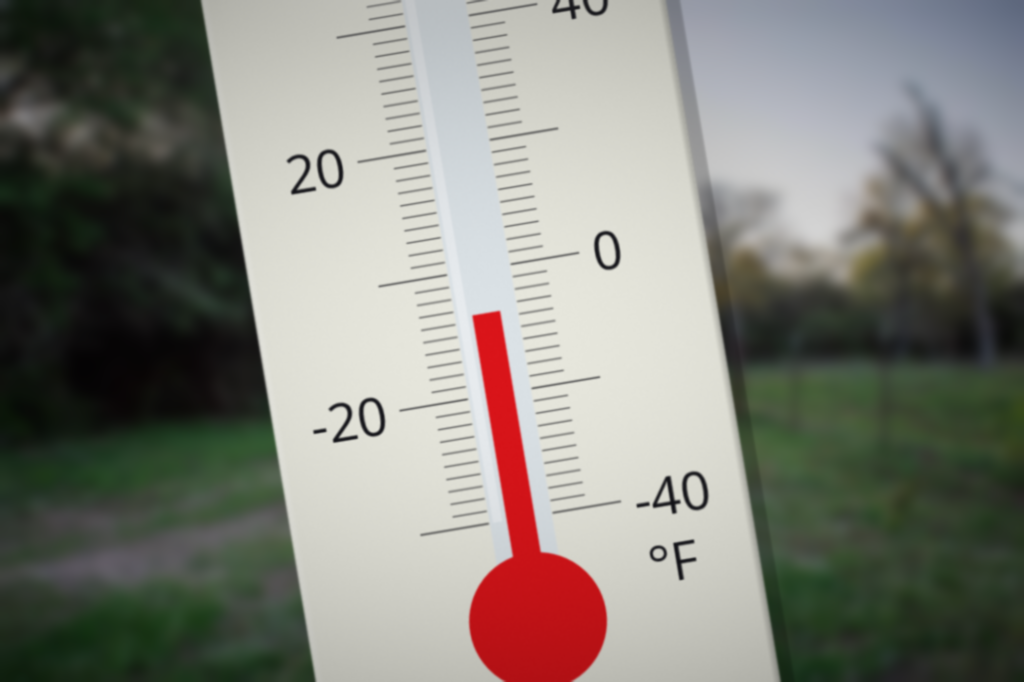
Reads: -7°F
